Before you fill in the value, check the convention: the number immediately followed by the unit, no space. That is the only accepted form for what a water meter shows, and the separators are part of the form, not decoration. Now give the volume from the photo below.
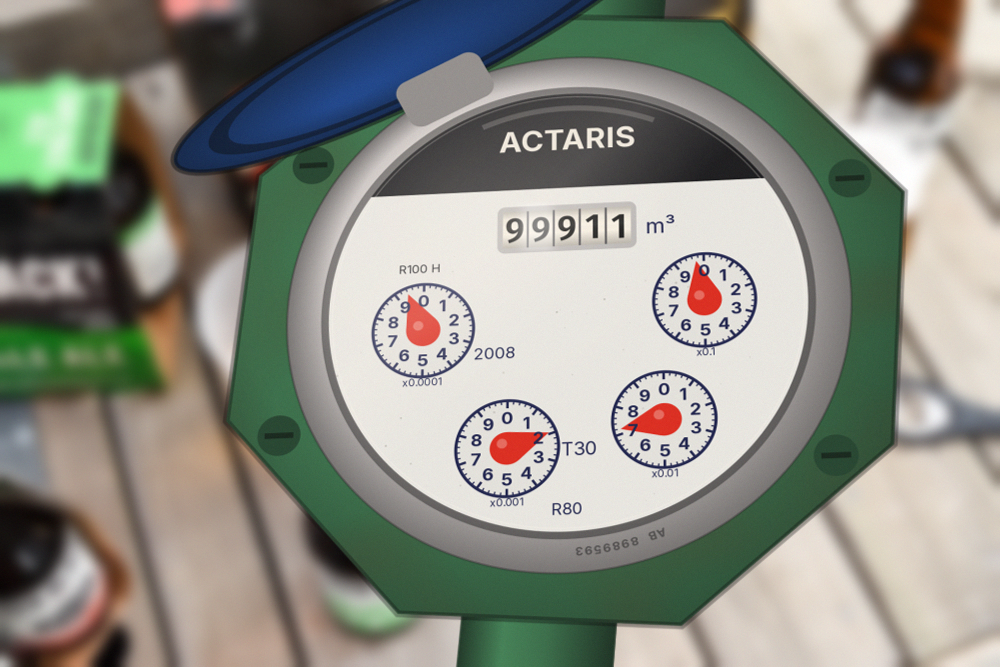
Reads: 99910.9719m³
